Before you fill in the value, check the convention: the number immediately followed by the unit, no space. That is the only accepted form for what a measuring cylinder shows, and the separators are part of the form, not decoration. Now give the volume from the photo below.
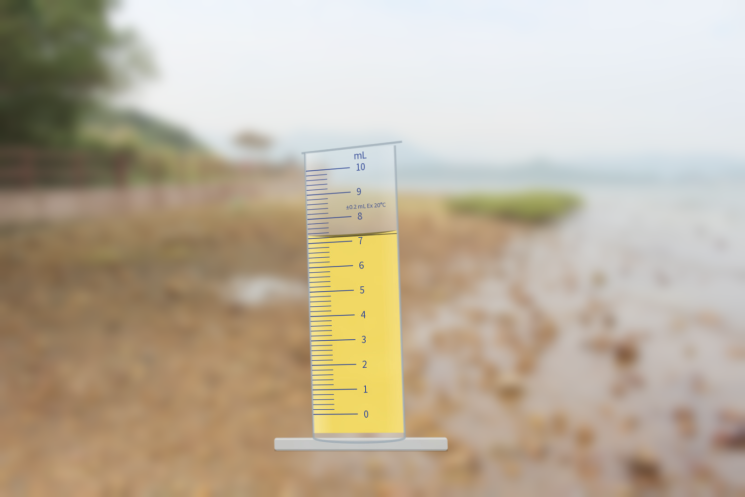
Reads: 7.2mL
